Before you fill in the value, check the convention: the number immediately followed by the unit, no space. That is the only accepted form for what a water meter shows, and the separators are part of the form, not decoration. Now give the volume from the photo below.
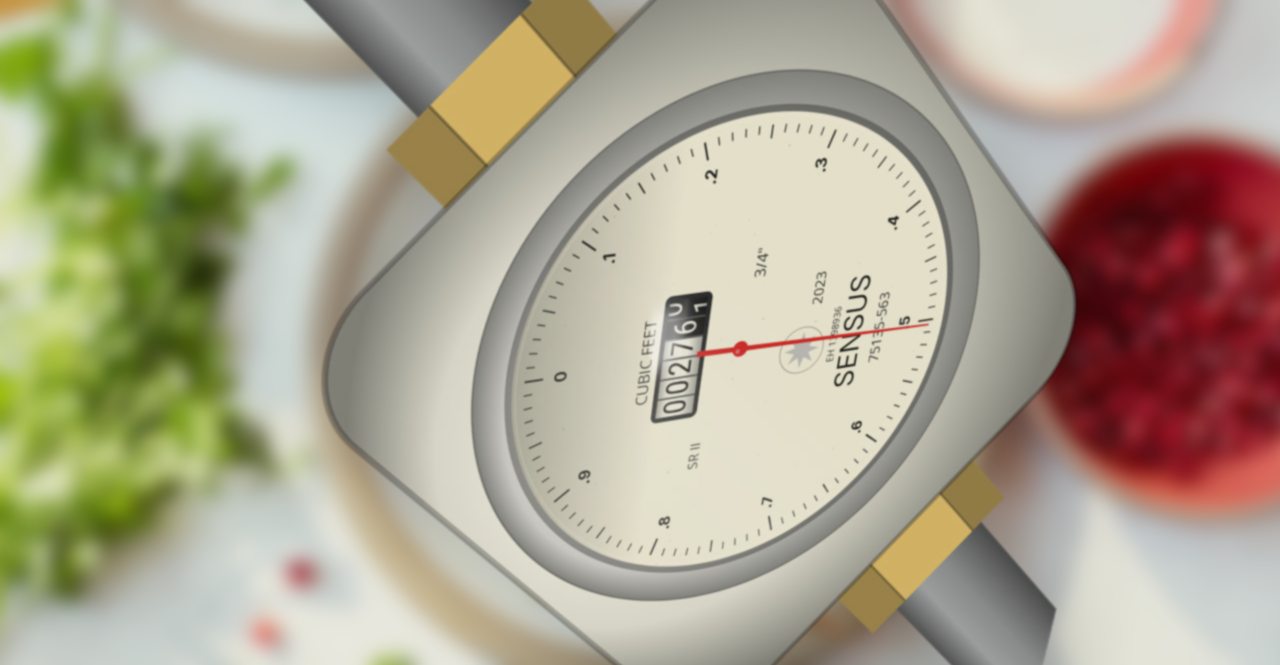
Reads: 2760.50ft³
